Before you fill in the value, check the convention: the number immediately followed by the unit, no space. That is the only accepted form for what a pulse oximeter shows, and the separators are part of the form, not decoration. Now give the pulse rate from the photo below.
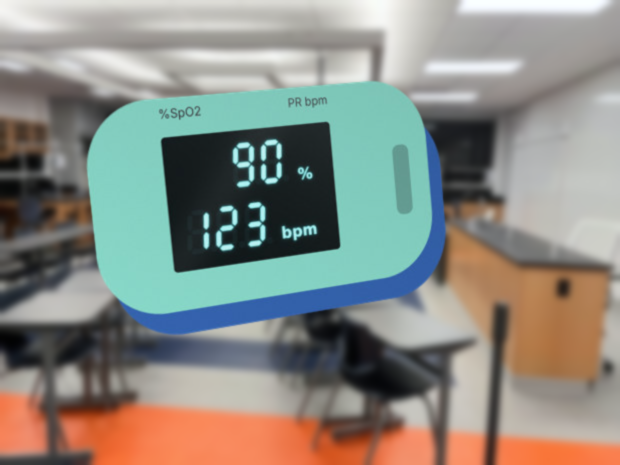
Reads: 123bpm
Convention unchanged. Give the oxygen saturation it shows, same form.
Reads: 90%
